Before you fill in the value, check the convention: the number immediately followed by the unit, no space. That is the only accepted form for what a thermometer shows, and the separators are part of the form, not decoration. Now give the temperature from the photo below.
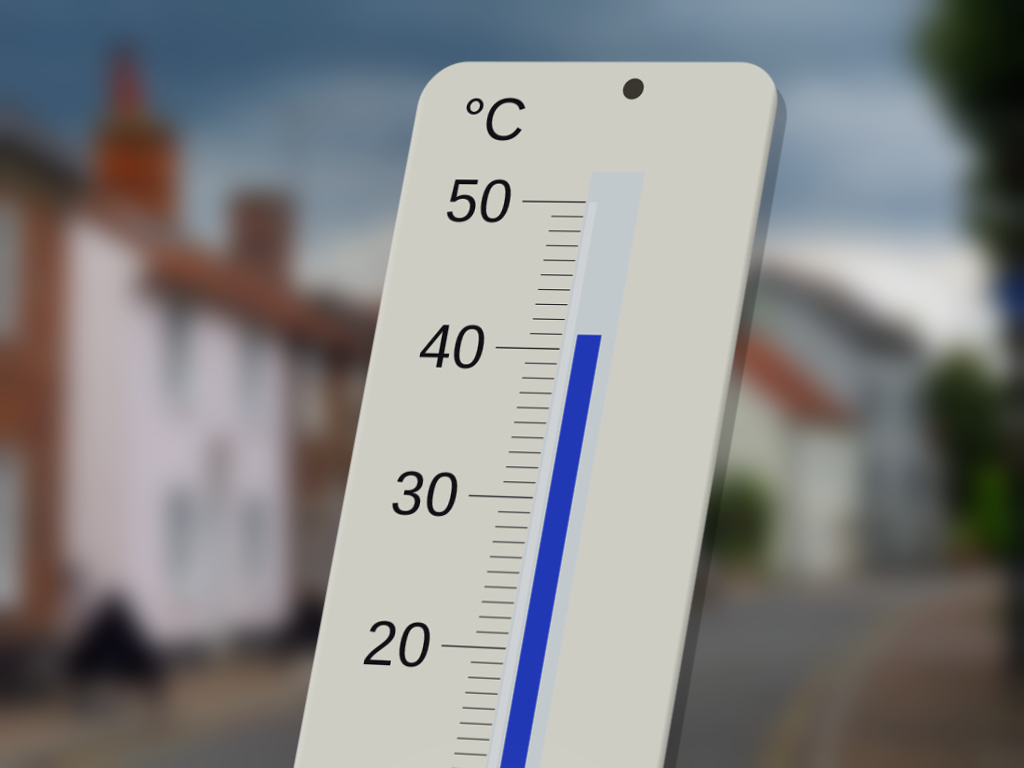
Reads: 41°C
